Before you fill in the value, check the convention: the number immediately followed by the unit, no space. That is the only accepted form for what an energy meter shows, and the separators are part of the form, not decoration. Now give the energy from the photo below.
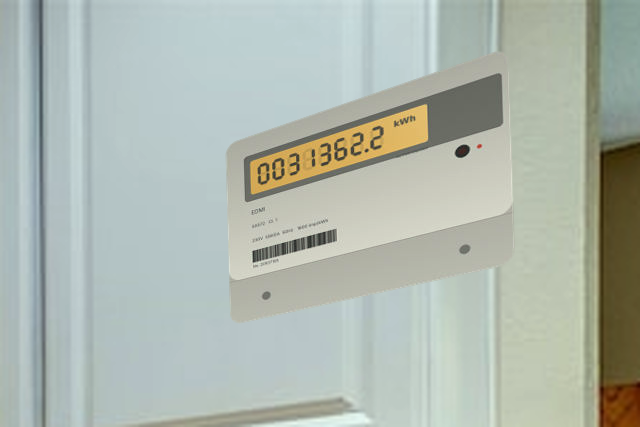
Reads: 31362.2kWh
